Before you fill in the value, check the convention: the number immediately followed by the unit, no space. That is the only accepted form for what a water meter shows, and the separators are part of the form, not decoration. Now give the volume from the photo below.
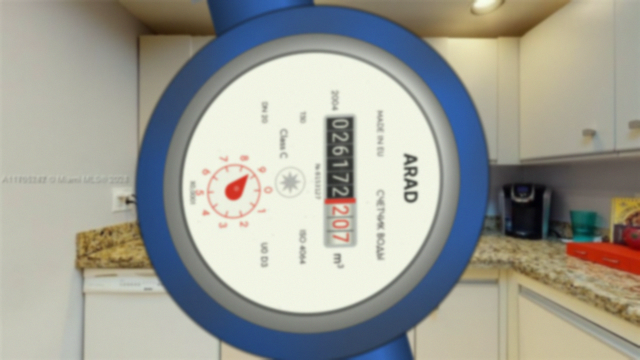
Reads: 26172.2078m³
